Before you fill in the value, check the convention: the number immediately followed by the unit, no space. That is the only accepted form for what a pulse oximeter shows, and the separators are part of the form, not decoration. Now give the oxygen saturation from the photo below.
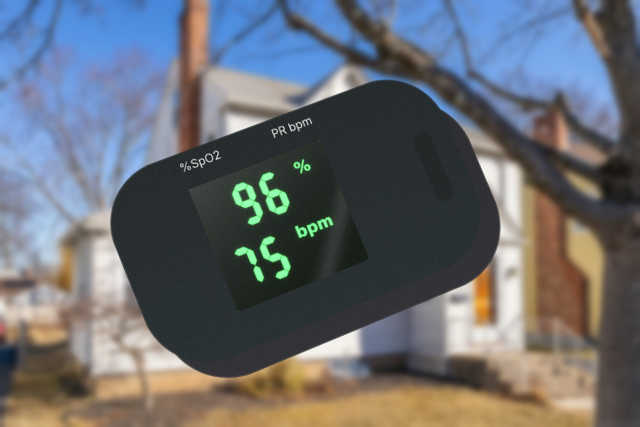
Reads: 96%
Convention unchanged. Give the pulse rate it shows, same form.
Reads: 75bpm
